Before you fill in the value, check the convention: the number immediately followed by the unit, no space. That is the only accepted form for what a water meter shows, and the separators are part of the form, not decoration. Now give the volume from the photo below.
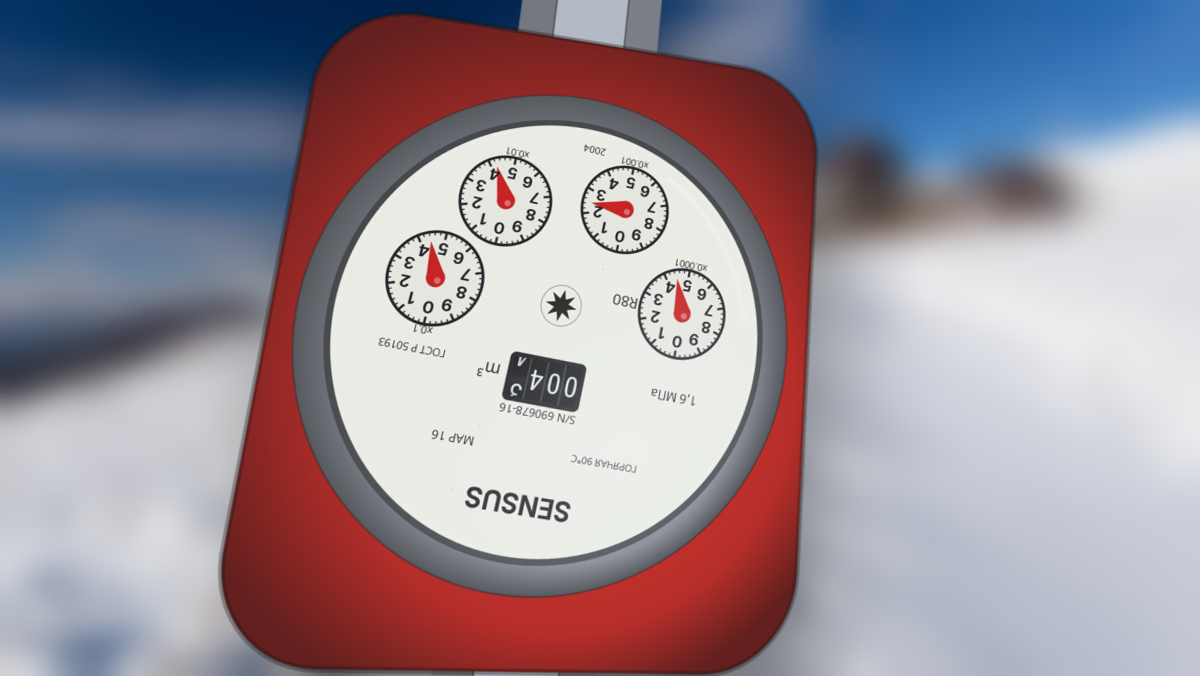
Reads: 43.4424m³
